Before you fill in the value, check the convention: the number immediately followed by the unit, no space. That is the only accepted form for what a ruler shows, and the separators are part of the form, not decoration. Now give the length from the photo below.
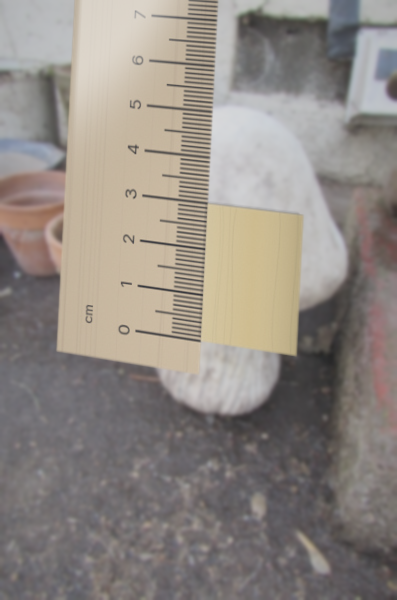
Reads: 3cm
